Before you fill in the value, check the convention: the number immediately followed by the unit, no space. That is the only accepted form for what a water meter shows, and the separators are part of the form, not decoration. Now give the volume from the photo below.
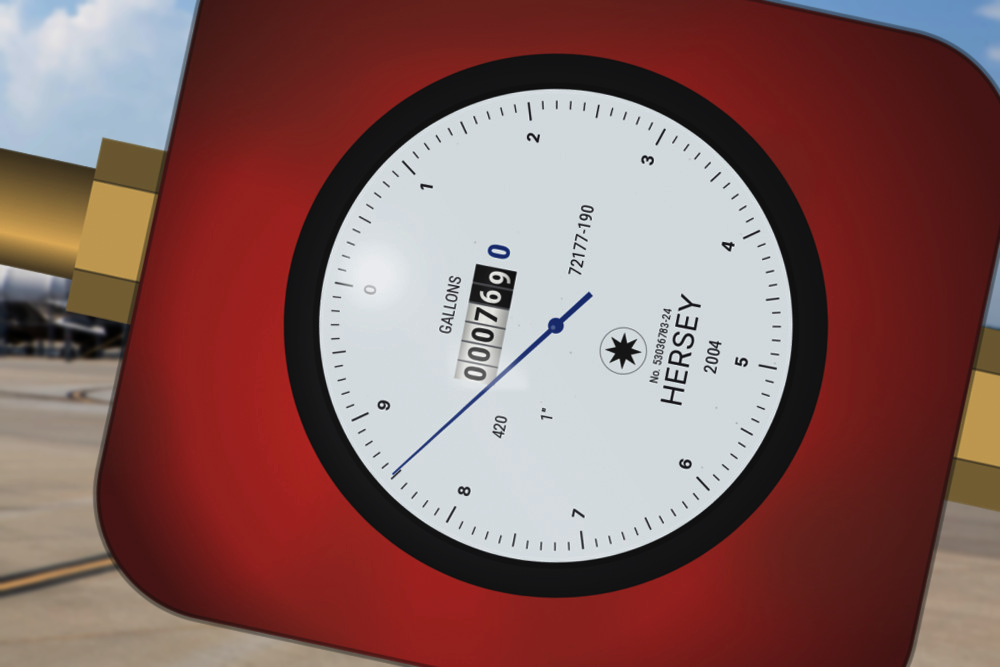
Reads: 7688.5gal
